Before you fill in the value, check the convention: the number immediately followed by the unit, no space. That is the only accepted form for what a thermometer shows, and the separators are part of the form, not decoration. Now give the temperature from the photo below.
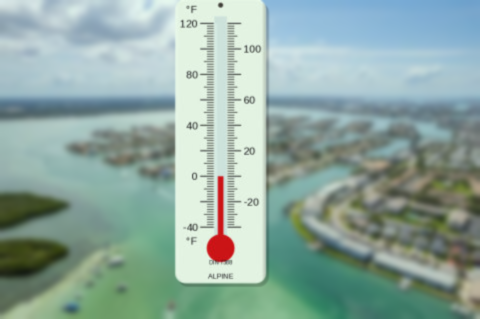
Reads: 0°F
